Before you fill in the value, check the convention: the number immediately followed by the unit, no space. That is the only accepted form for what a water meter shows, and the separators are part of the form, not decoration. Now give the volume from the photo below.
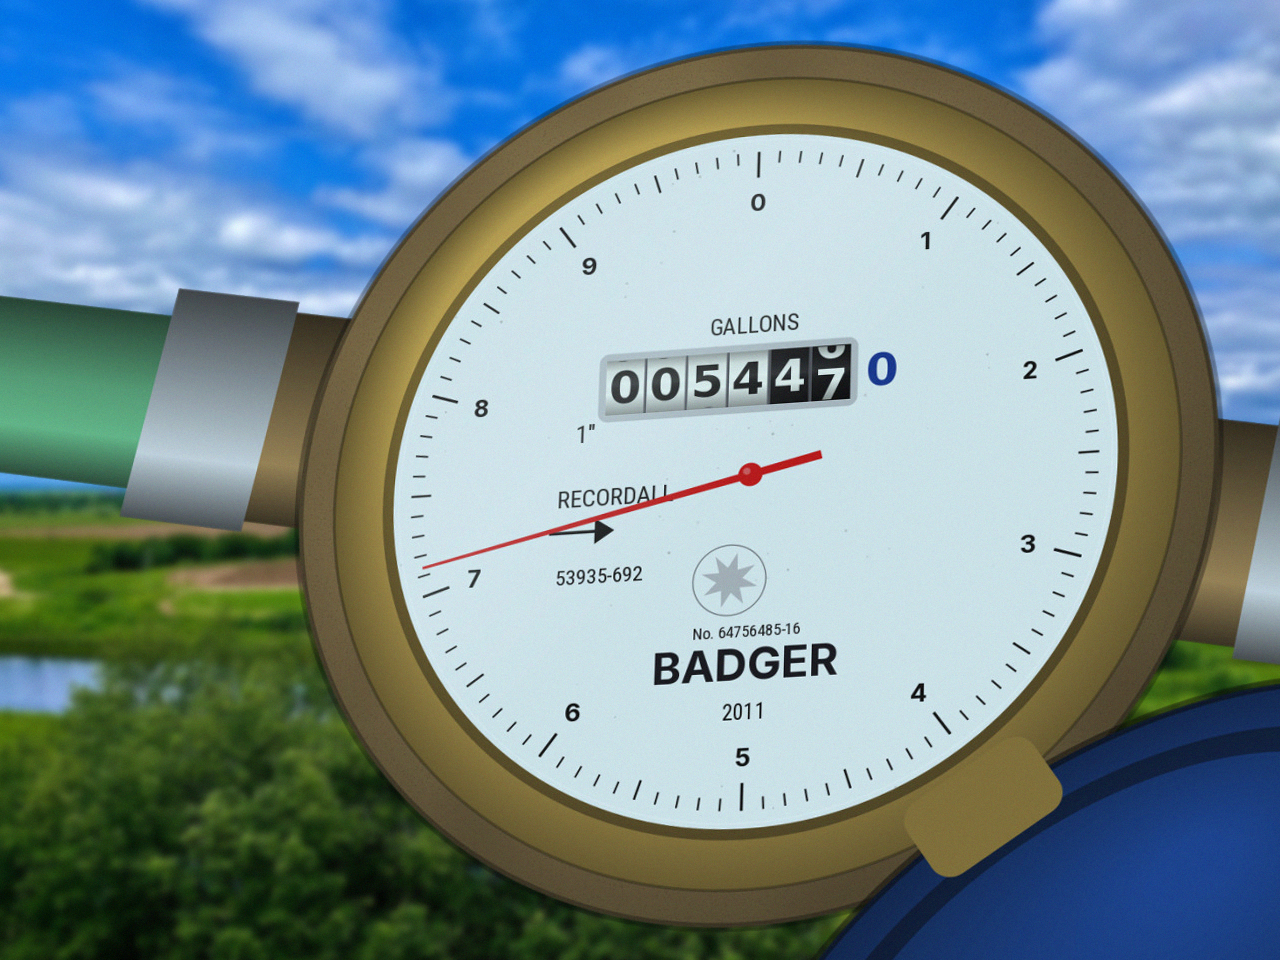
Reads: 54467.1gal
